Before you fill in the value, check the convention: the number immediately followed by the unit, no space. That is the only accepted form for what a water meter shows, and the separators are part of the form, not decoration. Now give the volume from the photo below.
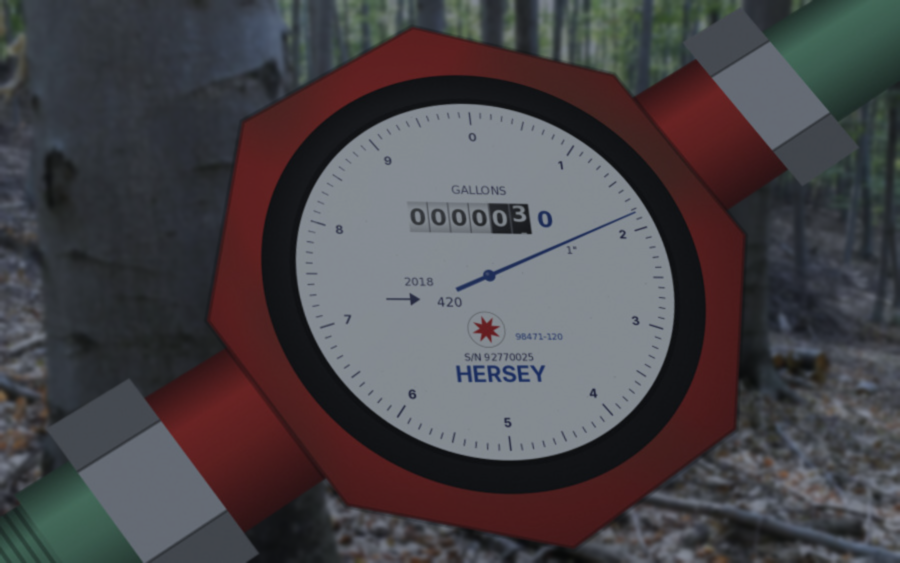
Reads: 31.8gal
